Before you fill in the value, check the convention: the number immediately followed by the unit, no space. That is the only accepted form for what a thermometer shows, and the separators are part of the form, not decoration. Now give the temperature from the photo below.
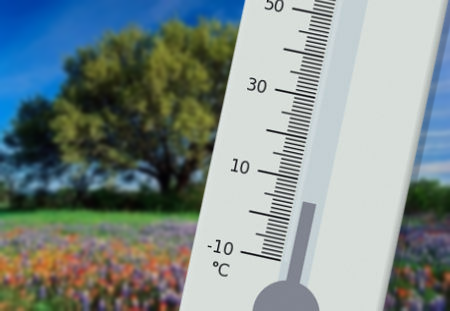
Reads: 5°C
